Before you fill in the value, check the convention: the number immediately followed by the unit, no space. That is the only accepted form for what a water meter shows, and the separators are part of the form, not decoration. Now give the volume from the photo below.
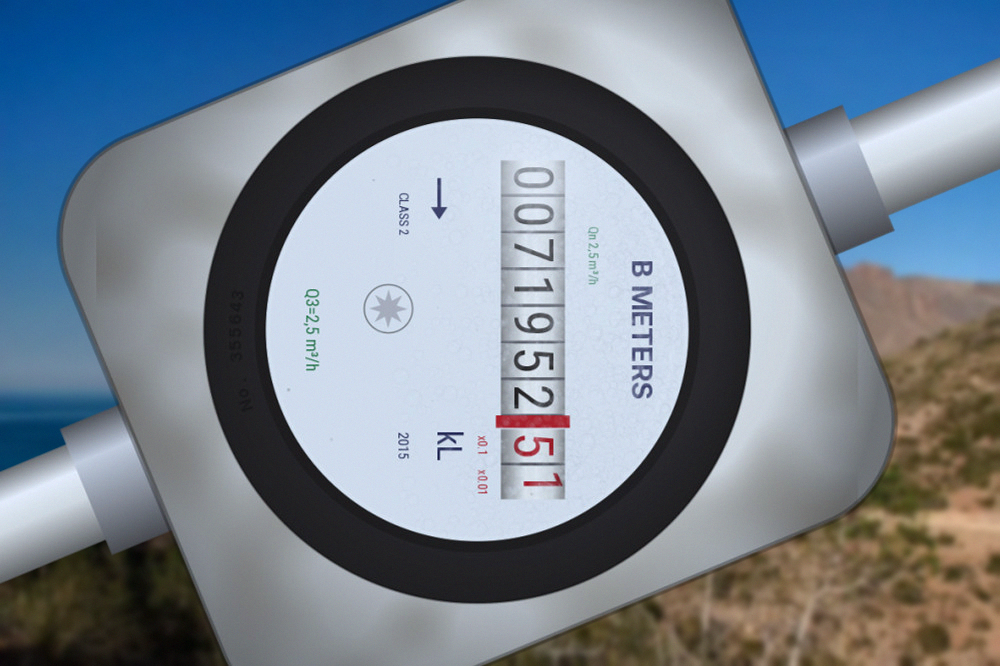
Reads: 71952.51kL
